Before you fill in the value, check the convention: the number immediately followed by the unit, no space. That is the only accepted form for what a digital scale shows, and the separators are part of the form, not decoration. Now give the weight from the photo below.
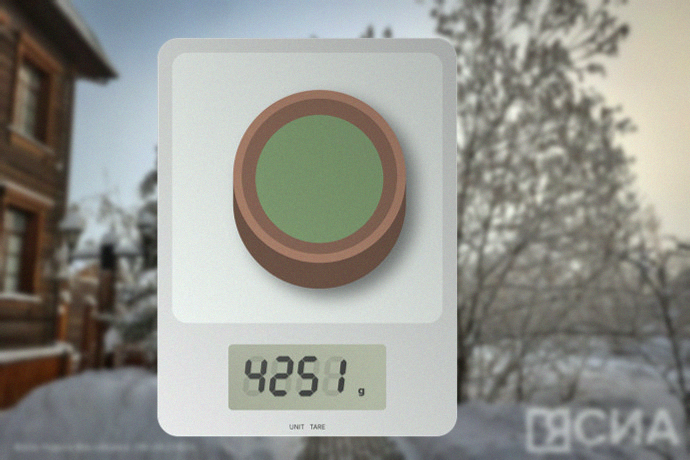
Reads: 4251g
